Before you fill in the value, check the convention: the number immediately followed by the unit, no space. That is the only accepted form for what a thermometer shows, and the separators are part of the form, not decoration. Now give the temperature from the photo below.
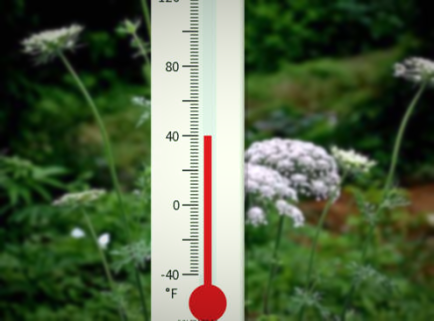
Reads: 40°F
